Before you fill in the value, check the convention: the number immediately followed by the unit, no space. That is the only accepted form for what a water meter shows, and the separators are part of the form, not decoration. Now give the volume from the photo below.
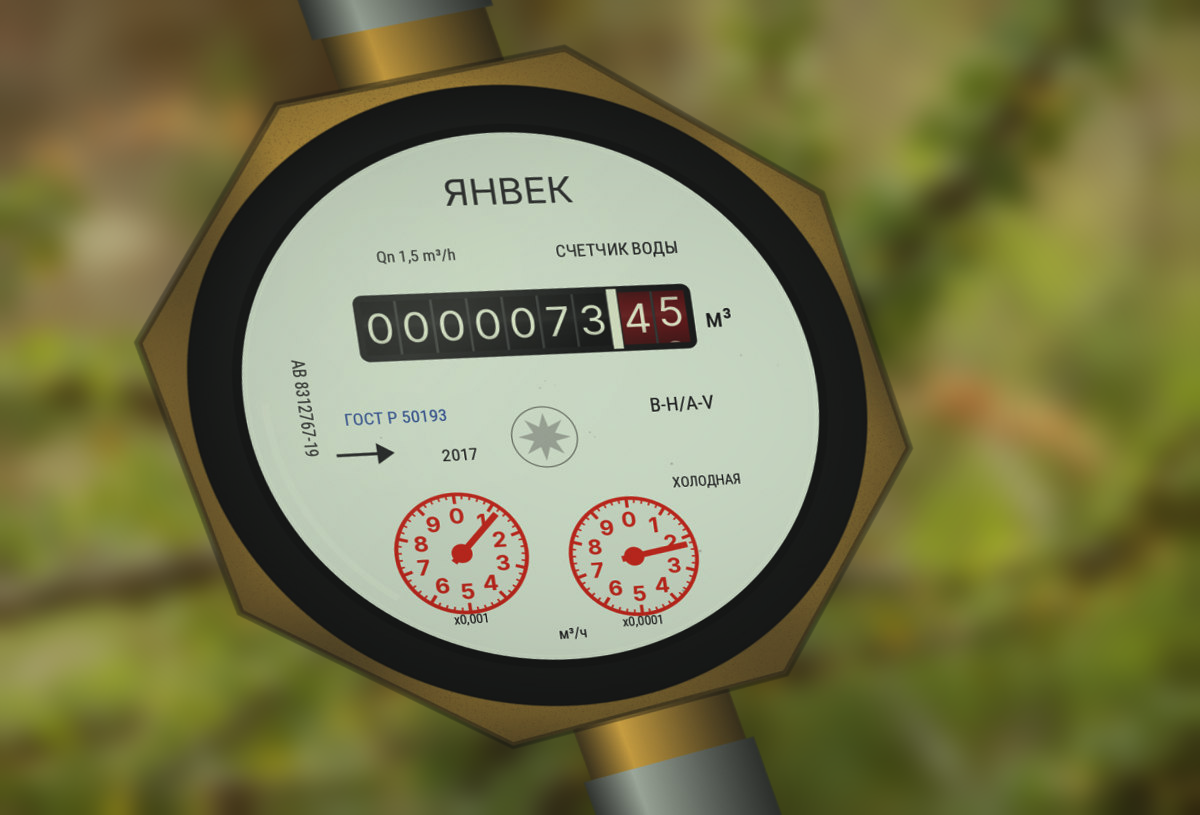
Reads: 73.4512m³
